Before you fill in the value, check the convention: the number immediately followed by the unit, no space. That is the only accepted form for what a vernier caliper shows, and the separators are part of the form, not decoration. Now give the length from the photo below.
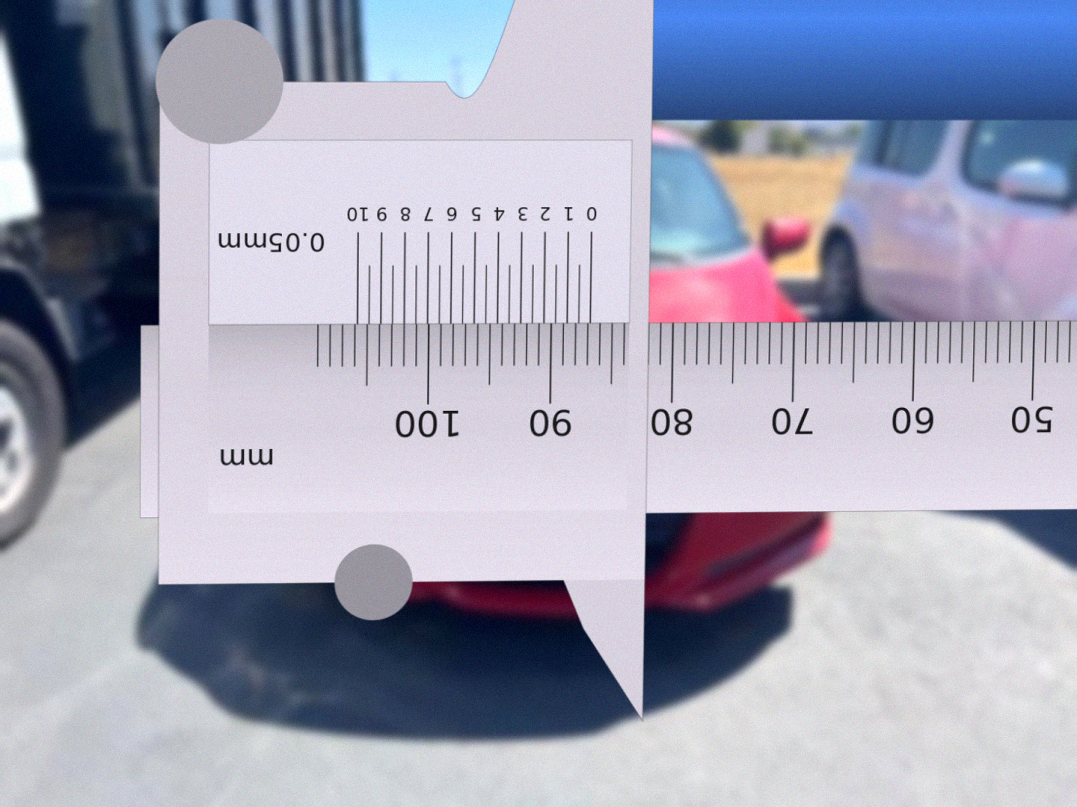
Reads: 86.8mm
